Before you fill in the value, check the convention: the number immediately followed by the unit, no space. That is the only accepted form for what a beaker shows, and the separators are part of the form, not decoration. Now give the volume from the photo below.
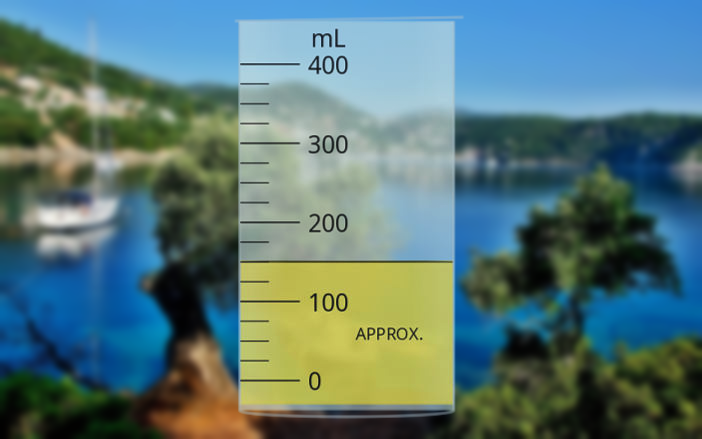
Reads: 150mL
